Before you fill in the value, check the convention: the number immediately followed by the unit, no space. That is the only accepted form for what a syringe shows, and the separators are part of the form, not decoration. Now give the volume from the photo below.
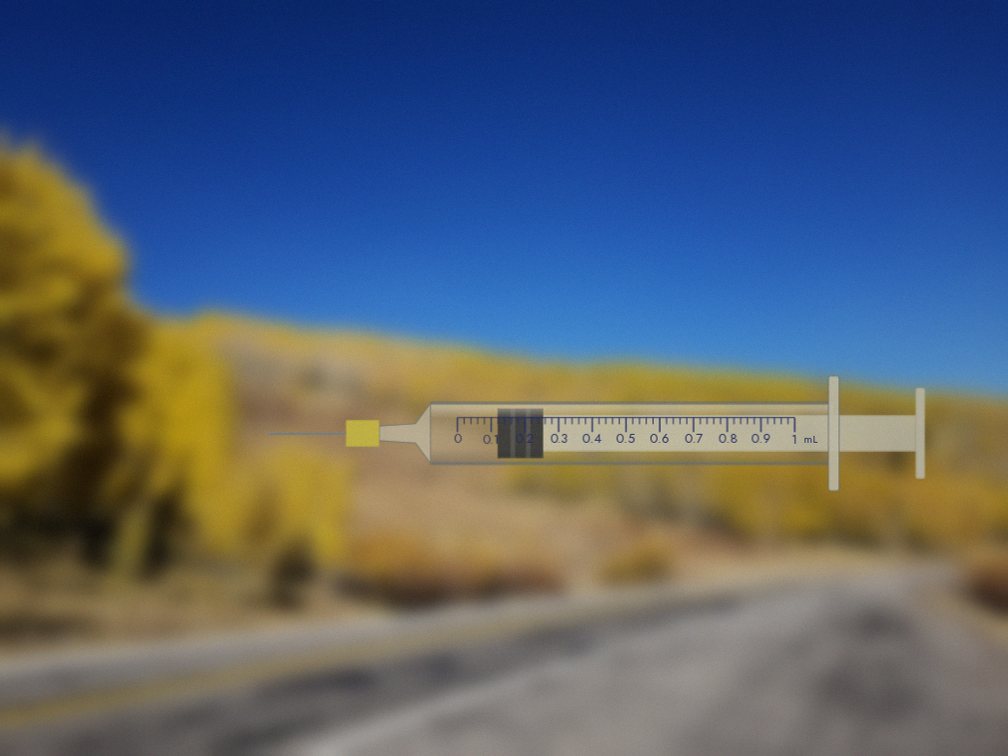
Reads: 0.12mL
